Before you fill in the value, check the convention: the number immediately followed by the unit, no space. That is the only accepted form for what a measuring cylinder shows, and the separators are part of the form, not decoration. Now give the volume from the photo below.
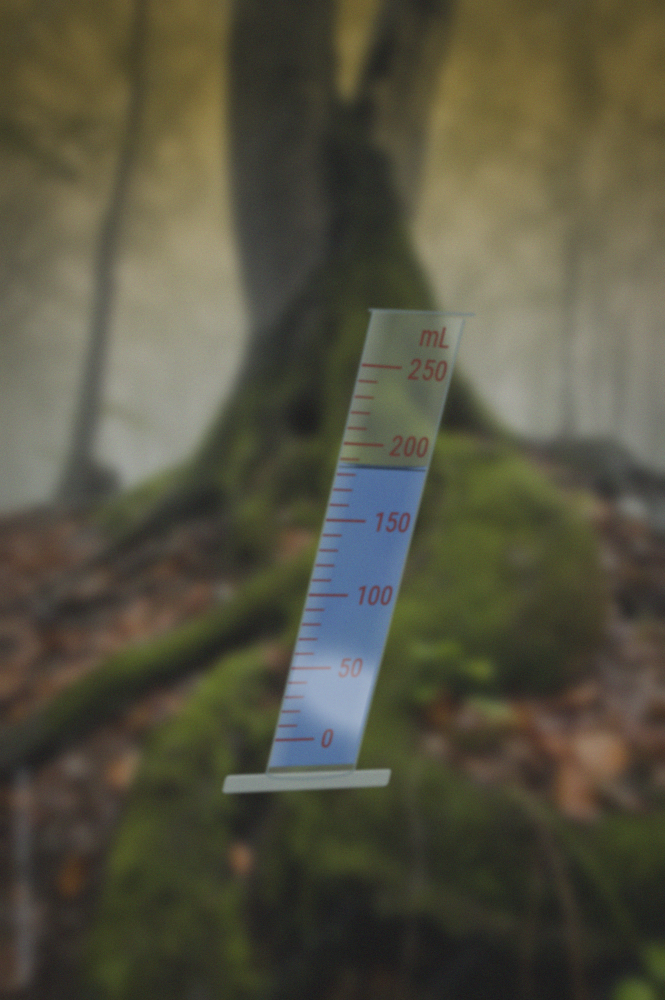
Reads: 185mL
